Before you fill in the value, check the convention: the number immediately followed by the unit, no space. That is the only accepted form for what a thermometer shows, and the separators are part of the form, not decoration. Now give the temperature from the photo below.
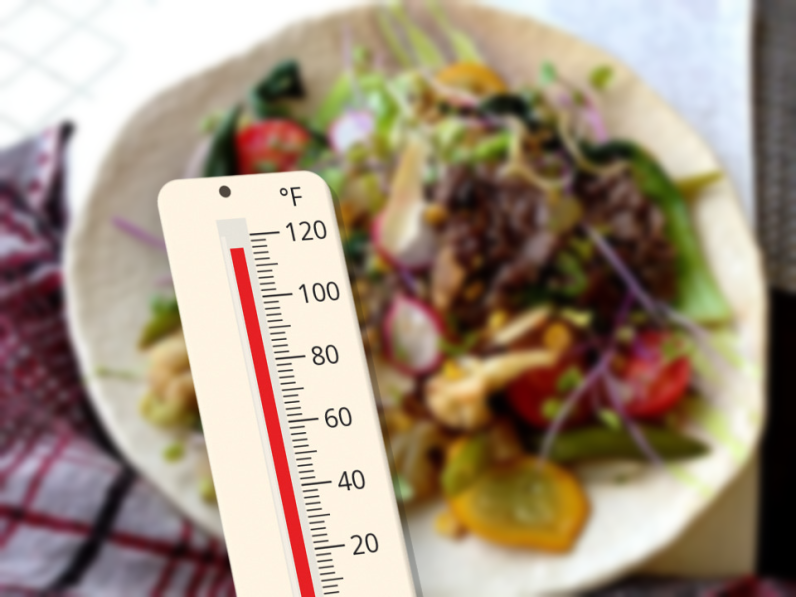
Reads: 116°F
